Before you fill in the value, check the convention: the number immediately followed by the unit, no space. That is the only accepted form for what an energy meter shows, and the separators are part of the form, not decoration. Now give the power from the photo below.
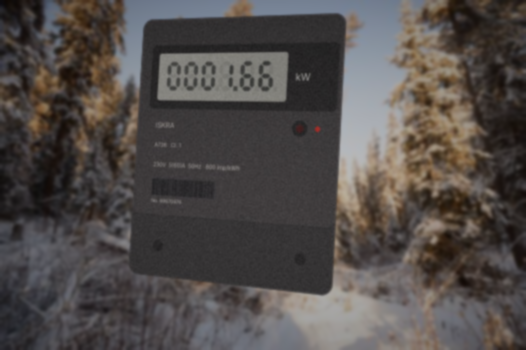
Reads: 1.66kW
